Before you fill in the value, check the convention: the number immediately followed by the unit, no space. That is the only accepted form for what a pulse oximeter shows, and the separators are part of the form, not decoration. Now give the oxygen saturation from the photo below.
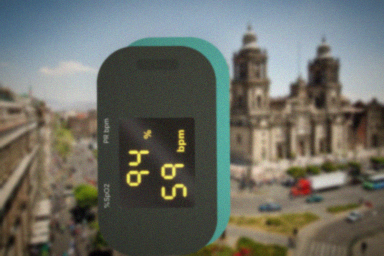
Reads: 94%
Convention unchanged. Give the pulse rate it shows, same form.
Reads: 59bpm
